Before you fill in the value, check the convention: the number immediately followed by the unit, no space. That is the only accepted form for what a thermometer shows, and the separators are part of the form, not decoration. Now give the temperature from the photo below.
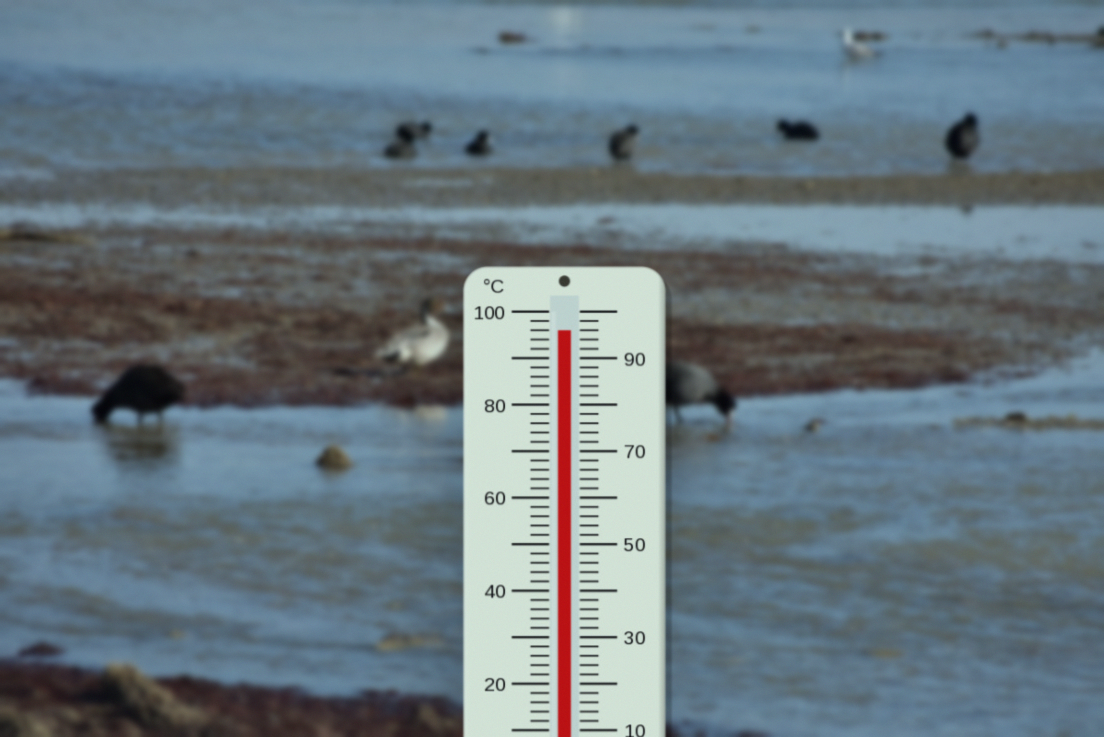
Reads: 96°C
